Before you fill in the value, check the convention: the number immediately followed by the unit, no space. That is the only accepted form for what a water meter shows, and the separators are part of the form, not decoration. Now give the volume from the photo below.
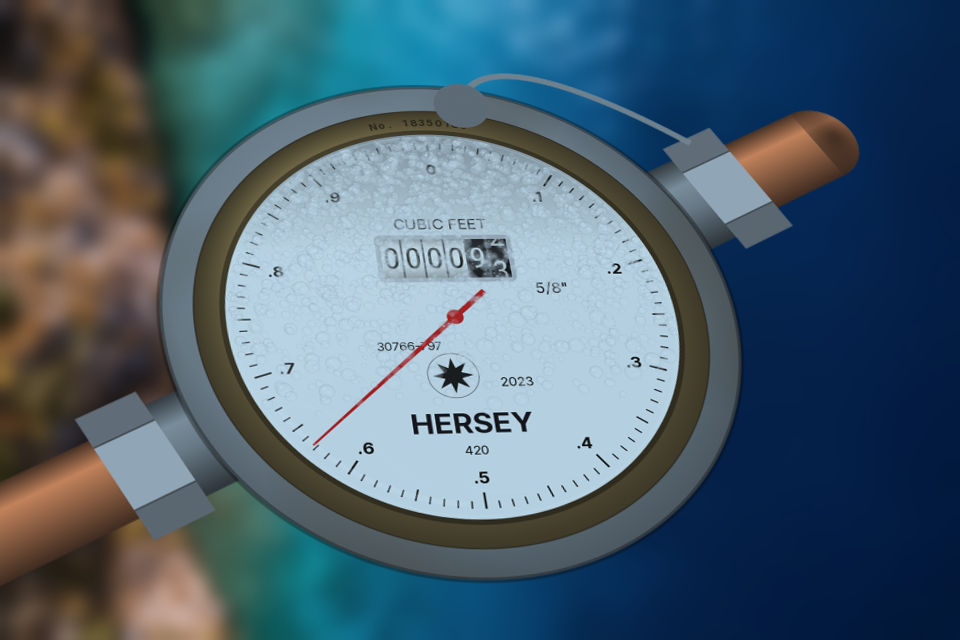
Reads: 92.63ft³
